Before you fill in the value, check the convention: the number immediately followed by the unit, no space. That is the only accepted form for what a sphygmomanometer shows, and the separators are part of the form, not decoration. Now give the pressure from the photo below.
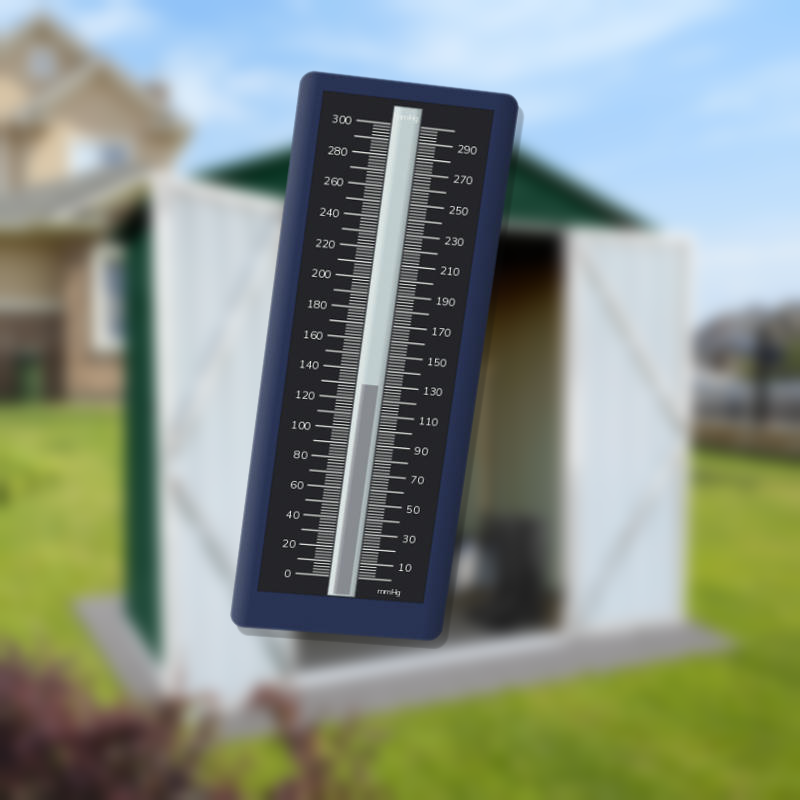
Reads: 130mmHg
